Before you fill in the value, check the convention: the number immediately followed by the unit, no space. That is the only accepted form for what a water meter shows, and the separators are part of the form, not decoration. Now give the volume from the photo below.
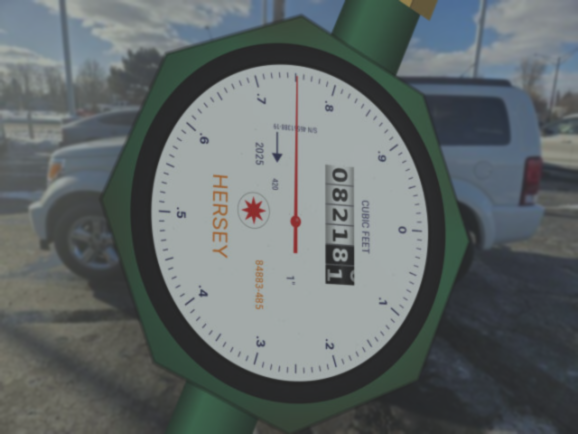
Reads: 82180.75ft³
